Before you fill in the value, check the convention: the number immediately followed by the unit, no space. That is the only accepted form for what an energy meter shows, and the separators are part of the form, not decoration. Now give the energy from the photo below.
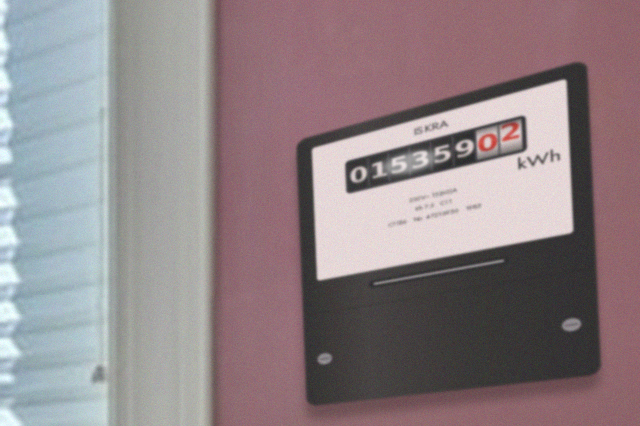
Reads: 15359.02kWh
